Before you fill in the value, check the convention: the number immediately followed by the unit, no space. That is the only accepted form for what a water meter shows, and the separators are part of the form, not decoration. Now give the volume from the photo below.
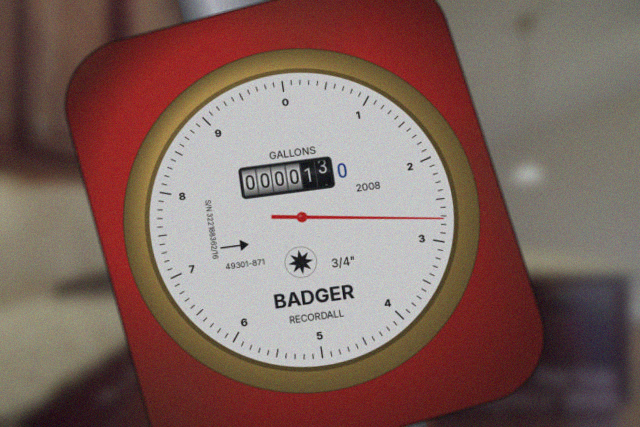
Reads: 132.7gal
